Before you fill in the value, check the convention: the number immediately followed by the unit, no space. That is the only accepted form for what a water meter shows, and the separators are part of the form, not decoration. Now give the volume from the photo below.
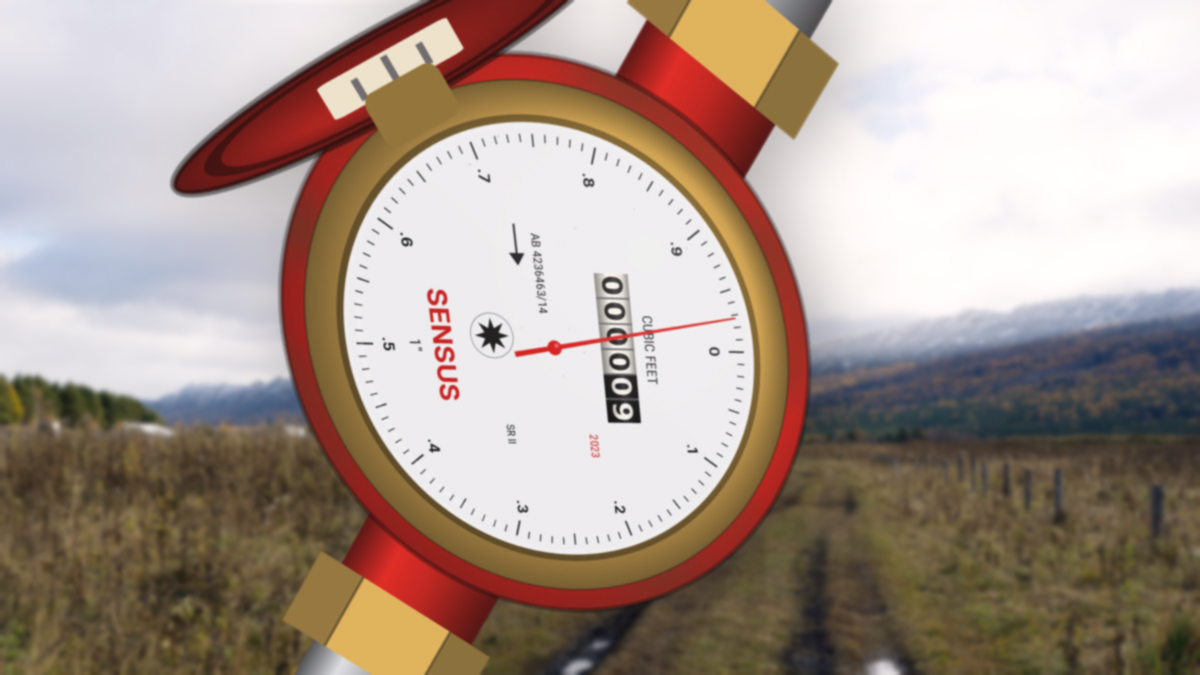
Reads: 8.97ft³
